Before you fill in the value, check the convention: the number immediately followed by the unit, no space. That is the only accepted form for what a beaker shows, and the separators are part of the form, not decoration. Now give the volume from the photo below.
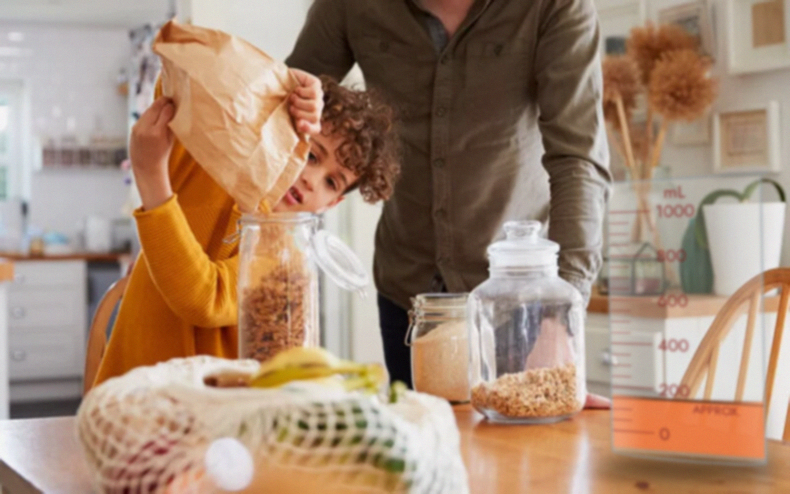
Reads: 150mL
